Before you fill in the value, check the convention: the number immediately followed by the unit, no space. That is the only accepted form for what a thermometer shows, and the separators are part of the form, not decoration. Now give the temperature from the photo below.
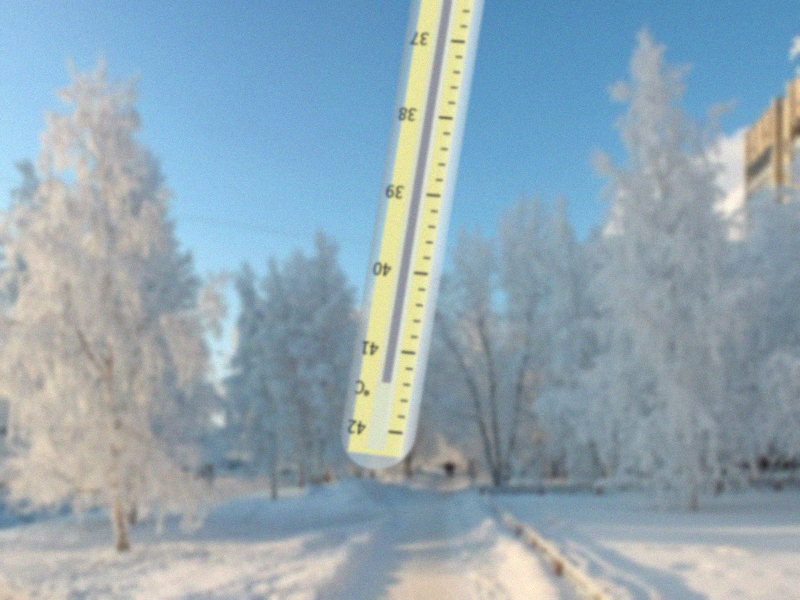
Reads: 41.4°C
